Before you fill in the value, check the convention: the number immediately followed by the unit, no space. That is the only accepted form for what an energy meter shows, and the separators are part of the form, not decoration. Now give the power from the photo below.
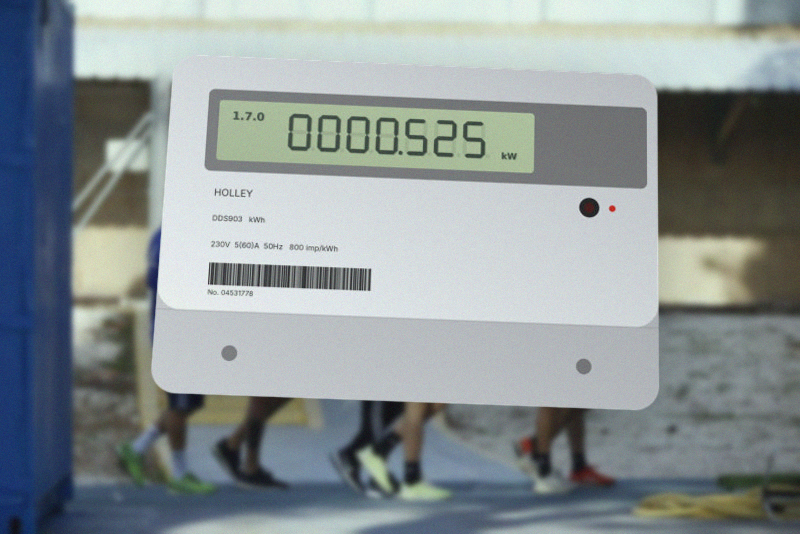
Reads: 0.525kW
